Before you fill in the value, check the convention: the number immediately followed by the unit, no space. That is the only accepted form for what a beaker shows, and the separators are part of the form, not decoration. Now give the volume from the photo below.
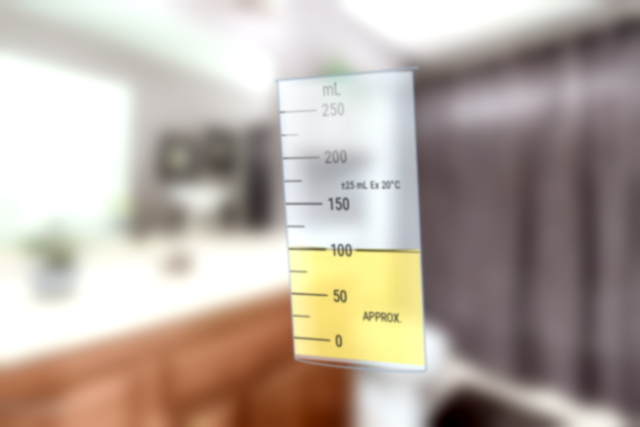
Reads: 100mL
